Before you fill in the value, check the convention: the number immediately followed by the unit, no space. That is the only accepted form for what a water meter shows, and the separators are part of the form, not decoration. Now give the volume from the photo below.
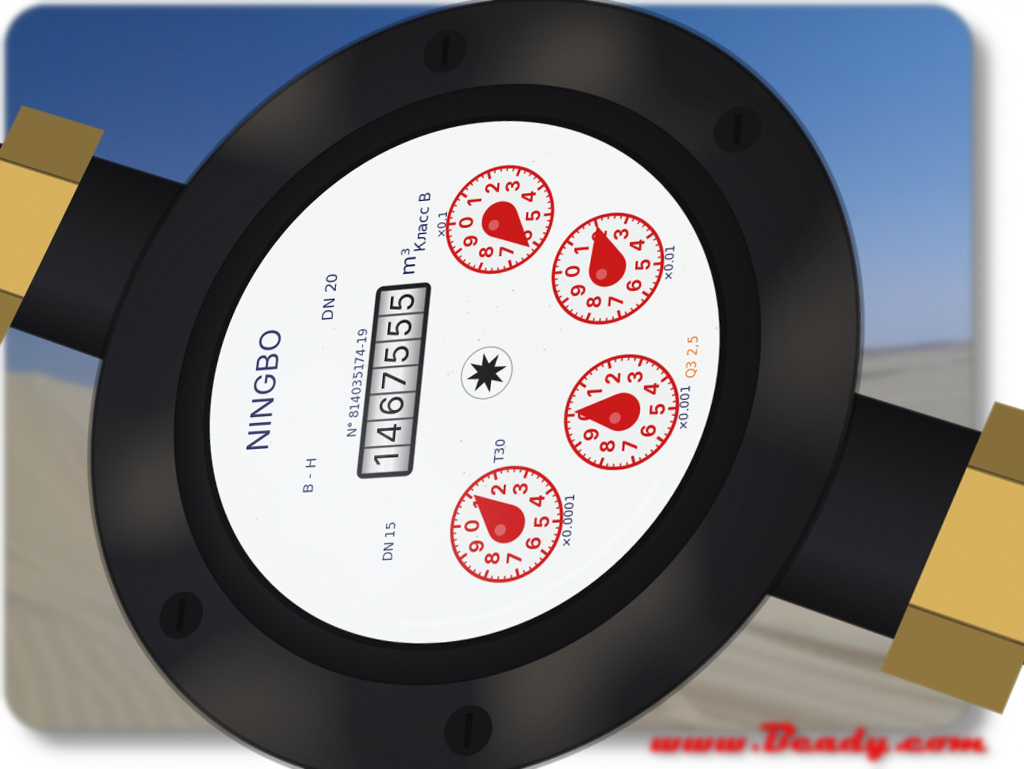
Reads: 1467555.6201m³
